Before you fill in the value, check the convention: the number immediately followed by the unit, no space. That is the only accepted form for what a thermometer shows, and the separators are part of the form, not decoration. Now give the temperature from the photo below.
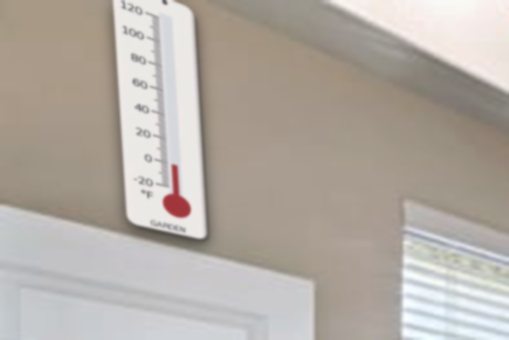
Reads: 0°F
